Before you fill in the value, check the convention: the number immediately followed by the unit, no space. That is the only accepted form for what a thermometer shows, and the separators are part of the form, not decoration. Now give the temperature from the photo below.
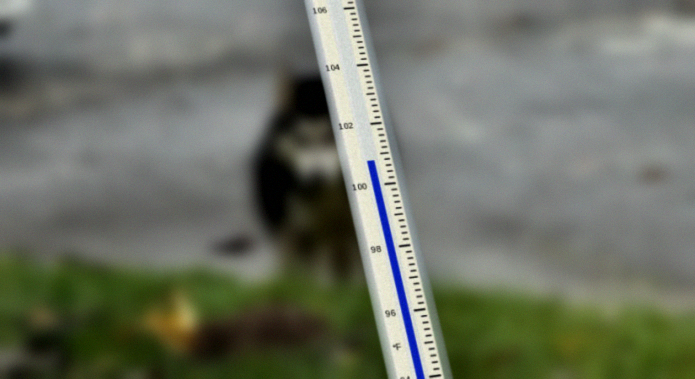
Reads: 100.8°F
